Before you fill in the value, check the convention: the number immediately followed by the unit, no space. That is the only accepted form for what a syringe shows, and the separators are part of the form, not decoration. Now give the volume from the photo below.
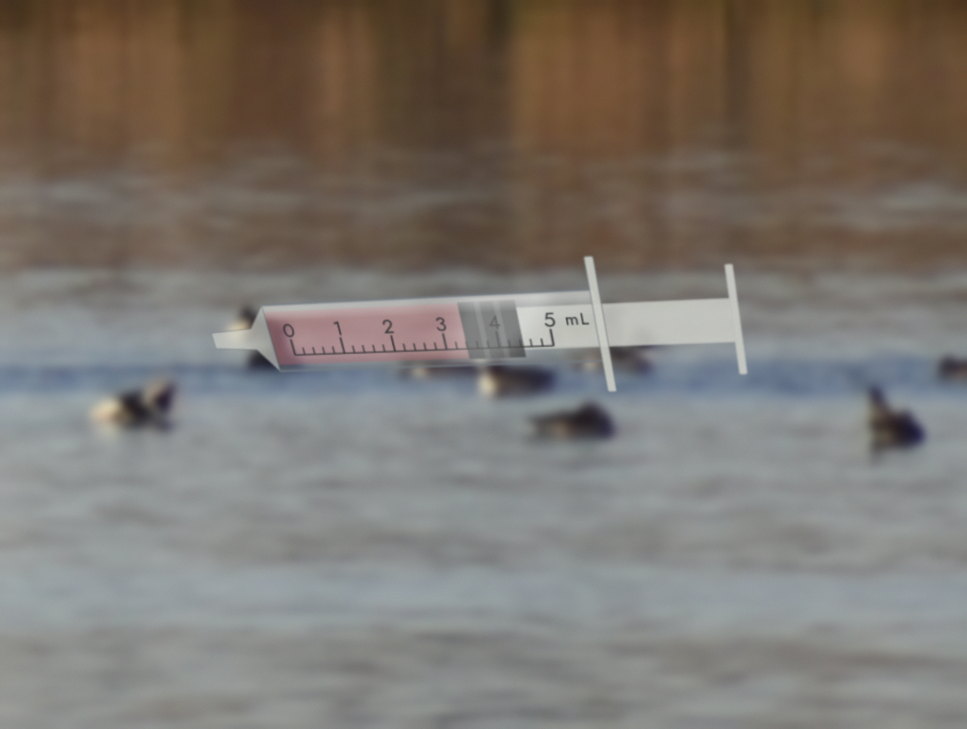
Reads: 3.4mL
